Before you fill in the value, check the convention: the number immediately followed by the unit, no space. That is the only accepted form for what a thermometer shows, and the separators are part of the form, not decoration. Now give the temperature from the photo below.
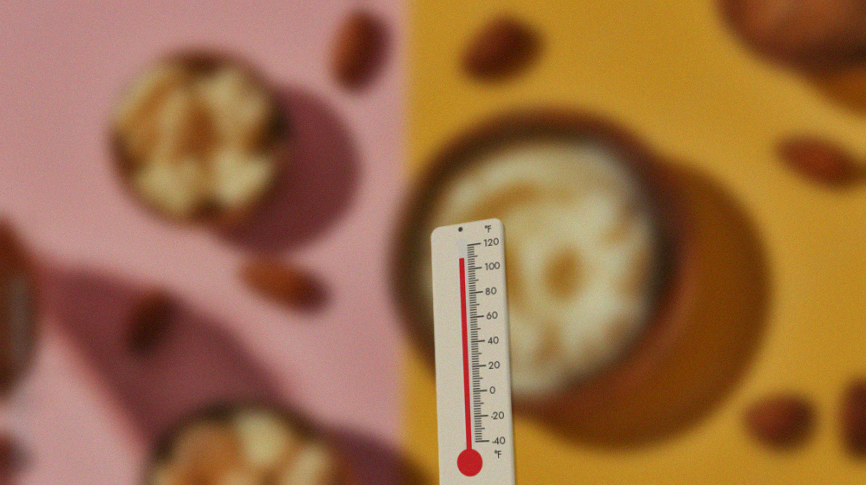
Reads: 110°F
